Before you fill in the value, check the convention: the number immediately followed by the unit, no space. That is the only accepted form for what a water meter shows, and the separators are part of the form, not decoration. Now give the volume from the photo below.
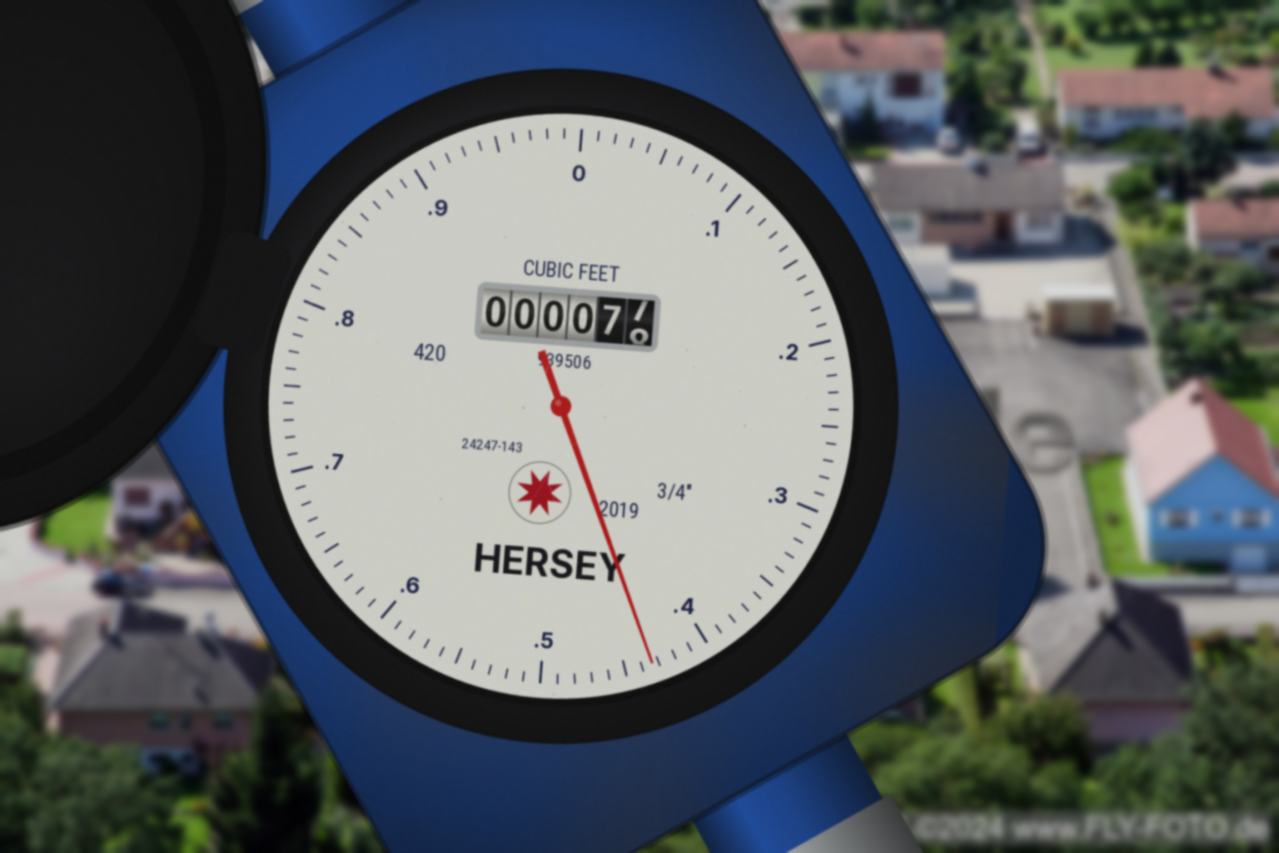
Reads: 77.43ft³
